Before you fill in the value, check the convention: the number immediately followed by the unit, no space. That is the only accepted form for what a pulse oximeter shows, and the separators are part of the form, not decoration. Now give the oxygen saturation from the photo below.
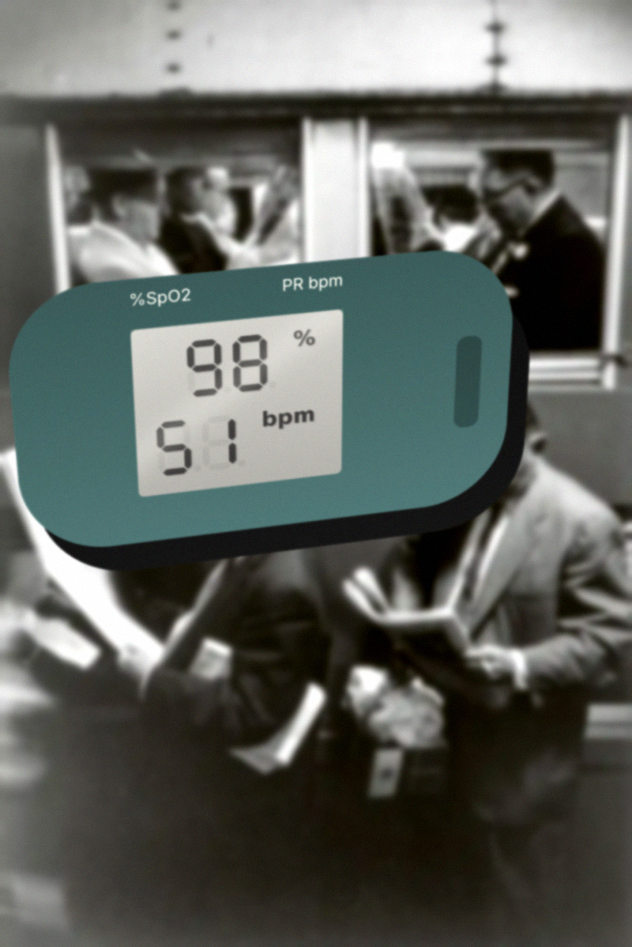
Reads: 98%
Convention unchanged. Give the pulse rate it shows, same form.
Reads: 51bpm
